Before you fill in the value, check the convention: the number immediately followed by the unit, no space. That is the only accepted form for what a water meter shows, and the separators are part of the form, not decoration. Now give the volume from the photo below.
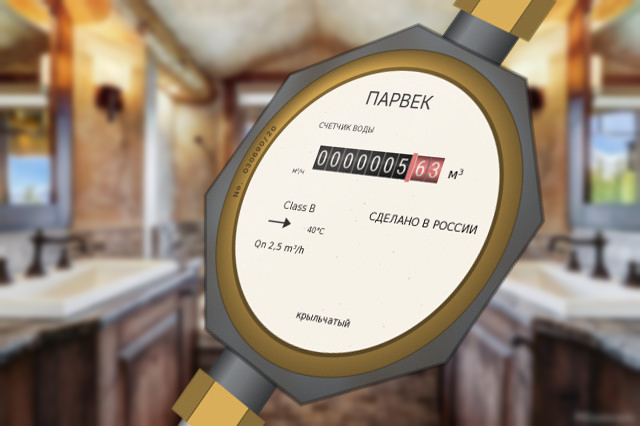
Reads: 5.63m³
